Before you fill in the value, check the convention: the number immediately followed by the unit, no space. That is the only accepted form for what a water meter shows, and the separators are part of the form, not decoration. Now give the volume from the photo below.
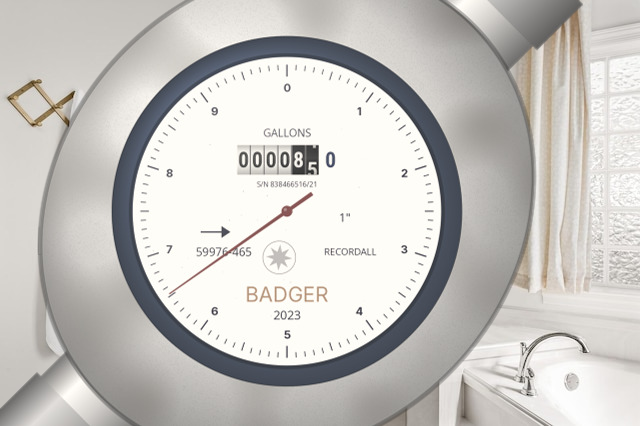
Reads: 846.5gal
